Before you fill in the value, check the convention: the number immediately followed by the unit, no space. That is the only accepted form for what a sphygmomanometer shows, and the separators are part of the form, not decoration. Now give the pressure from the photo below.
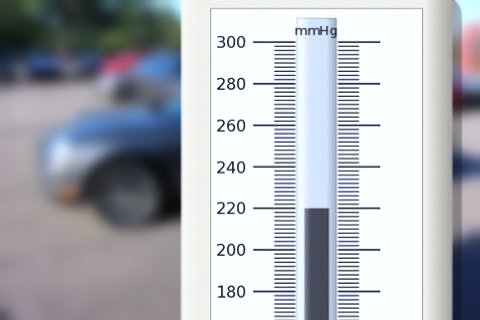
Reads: 220mmHg
